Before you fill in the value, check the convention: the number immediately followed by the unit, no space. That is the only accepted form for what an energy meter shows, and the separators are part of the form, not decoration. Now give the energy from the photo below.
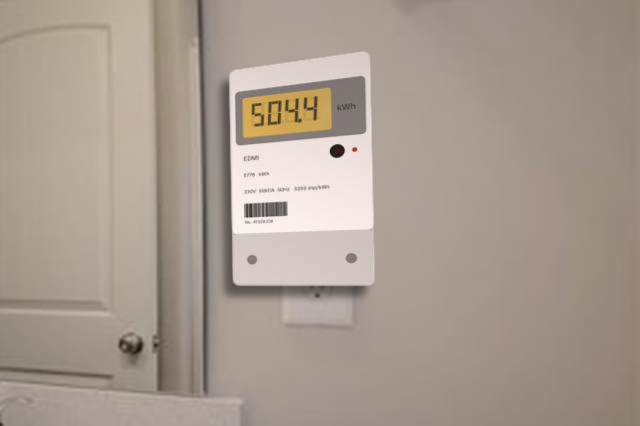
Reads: 504.4kWh
